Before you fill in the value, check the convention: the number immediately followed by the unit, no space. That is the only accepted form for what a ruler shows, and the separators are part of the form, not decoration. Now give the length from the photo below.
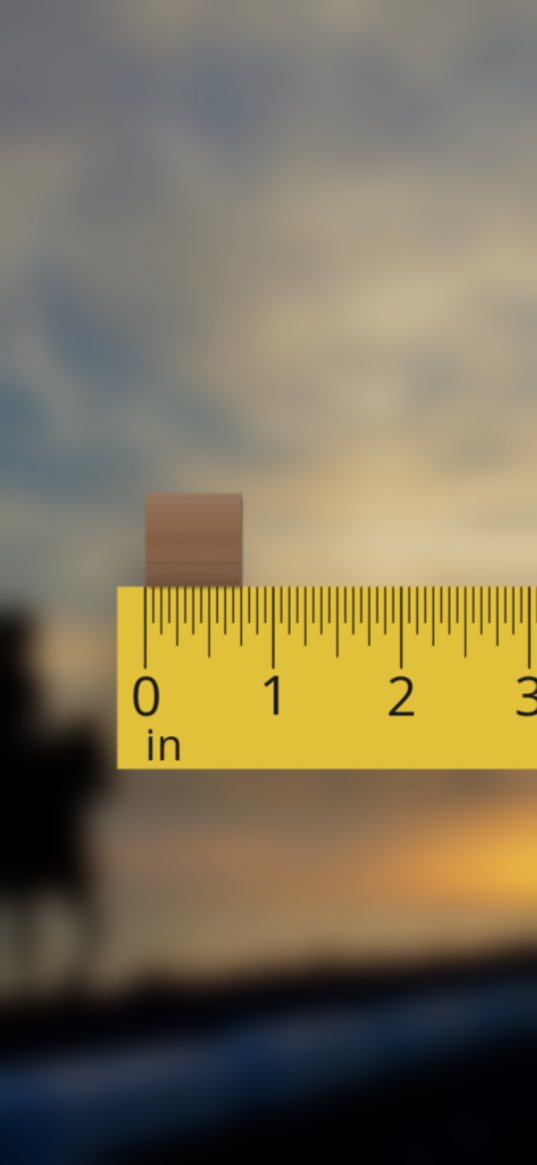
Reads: 0.75in
